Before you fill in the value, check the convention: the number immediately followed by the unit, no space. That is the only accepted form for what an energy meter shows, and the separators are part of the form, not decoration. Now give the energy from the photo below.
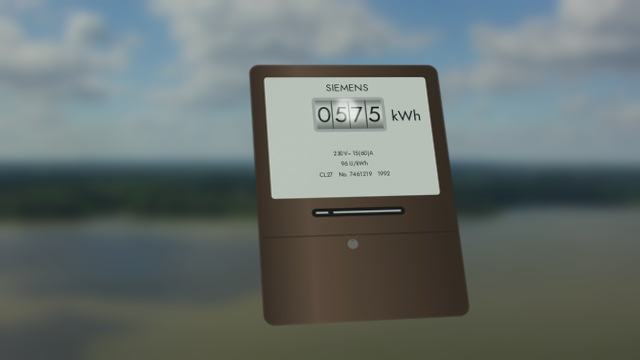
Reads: 575kWh
